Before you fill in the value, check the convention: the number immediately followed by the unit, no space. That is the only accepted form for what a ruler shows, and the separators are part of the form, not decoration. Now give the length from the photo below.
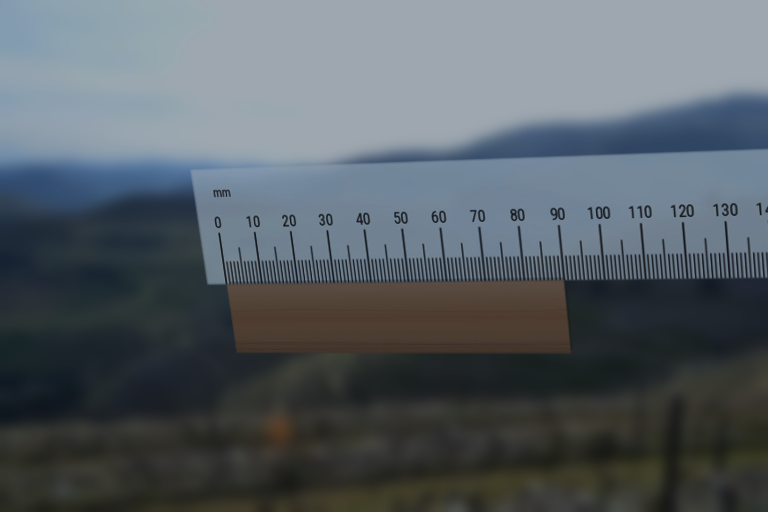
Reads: 90mm
